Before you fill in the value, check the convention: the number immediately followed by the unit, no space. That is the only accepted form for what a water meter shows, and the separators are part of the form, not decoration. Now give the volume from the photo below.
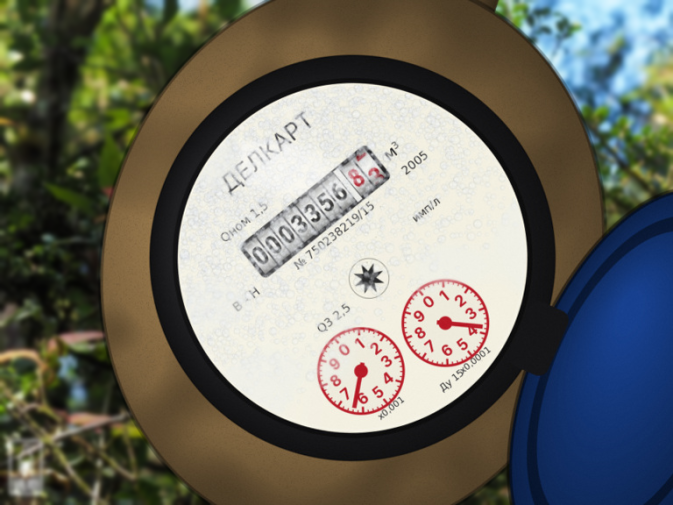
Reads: 3356.8263m³
